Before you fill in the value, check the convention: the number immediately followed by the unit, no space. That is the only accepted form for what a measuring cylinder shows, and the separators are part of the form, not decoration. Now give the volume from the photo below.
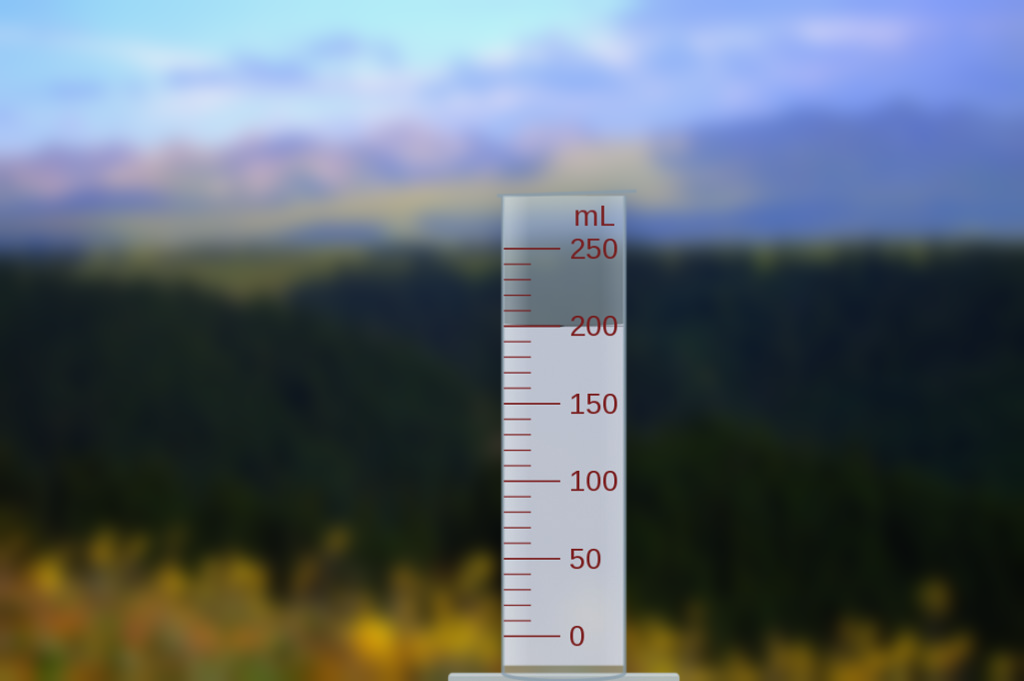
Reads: 200mL
